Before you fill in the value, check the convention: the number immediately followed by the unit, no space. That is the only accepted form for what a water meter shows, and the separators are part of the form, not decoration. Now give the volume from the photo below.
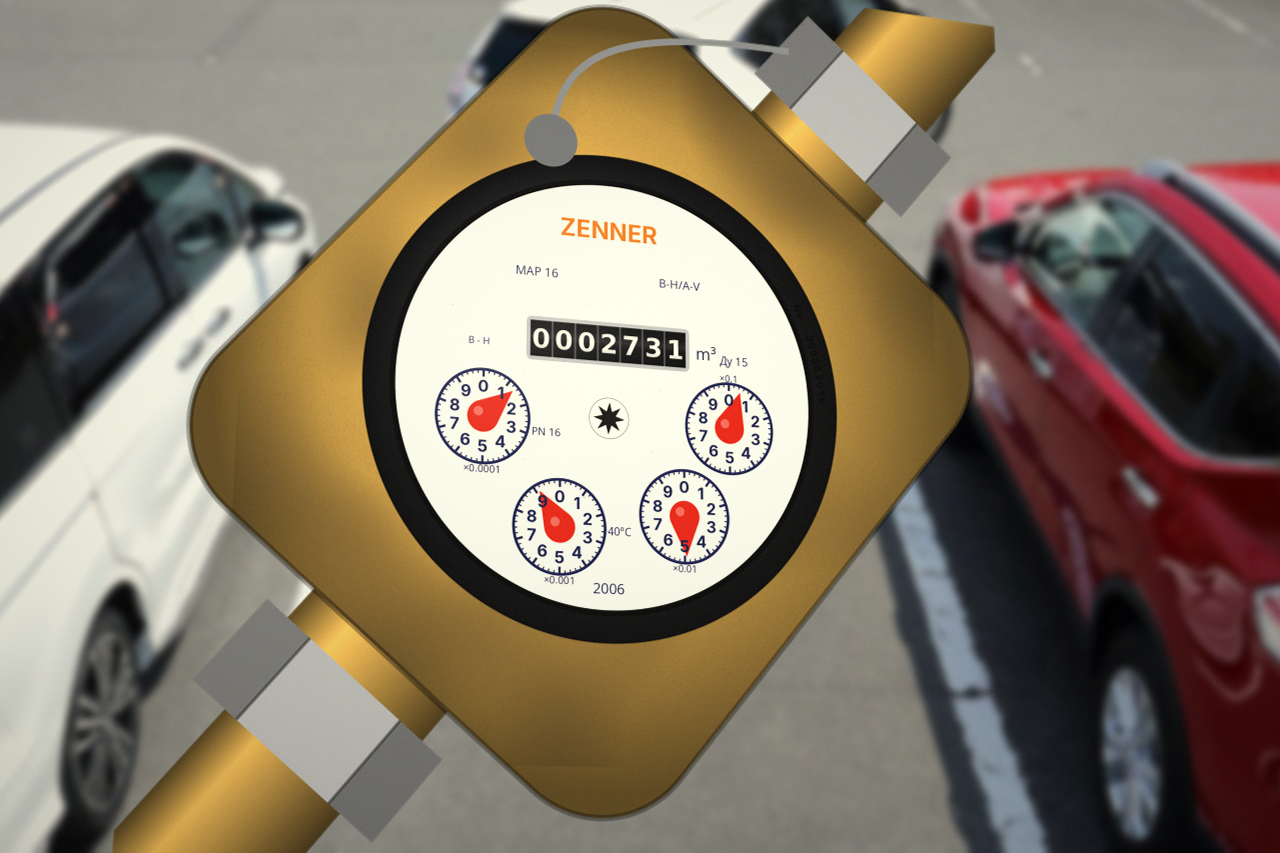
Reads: 2731.0491m³
